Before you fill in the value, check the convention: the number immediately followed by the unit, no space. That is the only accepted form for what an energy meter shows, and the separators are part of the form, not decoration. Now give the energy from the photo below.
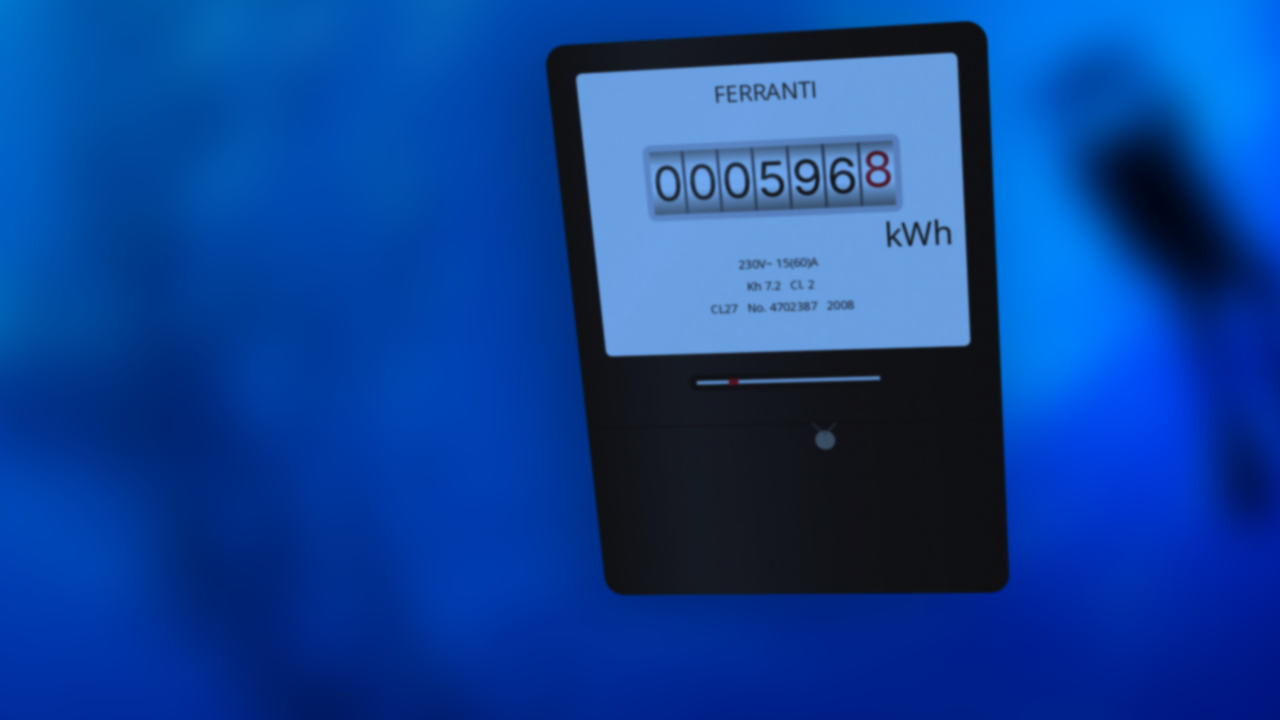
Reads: 596.8kWh
